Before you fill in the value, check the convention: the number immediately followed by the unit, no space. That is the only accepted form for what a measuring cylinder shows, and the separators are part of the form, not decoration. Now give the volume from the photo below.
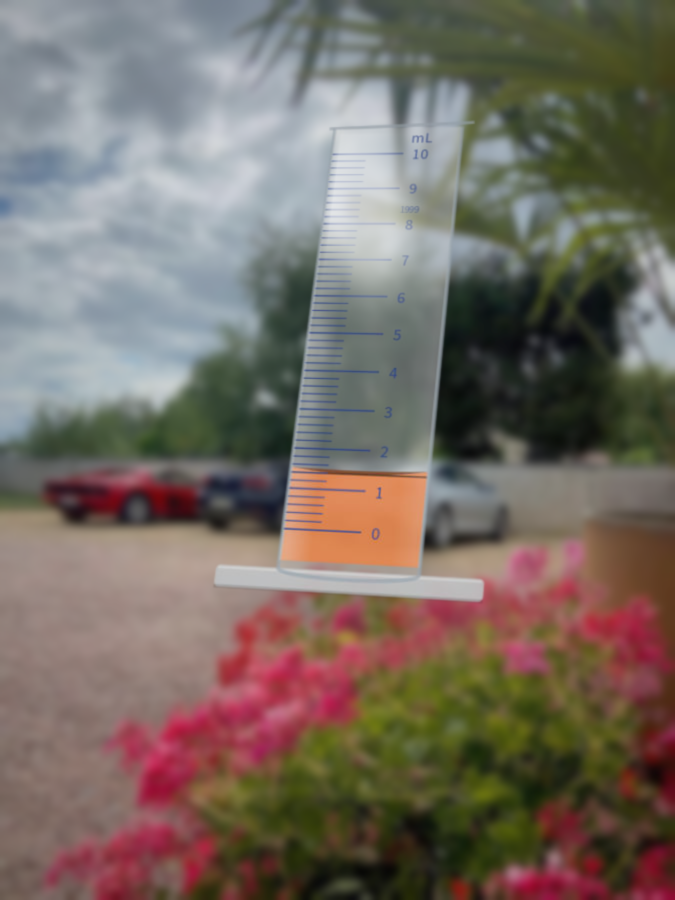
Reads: 1.4mL
